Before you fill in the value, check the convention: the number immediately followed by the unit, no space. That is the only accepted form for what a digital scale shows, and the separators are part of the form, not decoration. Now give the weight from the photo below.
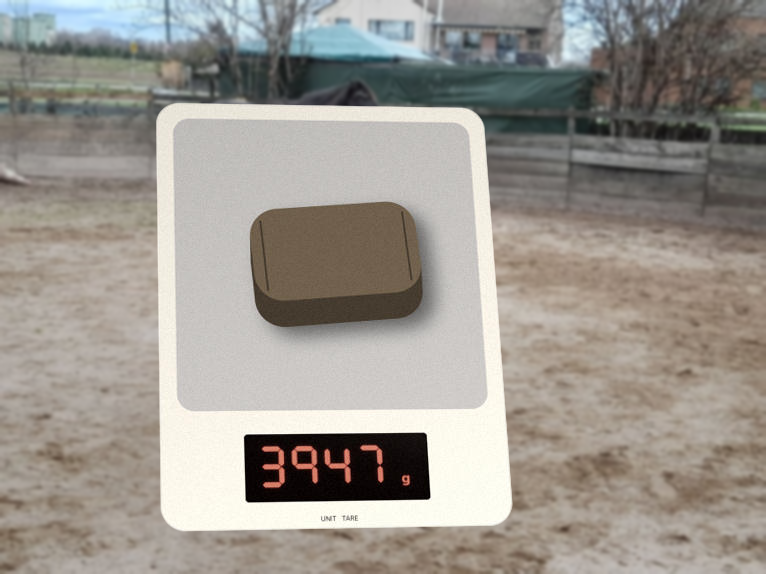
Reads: 3947g
